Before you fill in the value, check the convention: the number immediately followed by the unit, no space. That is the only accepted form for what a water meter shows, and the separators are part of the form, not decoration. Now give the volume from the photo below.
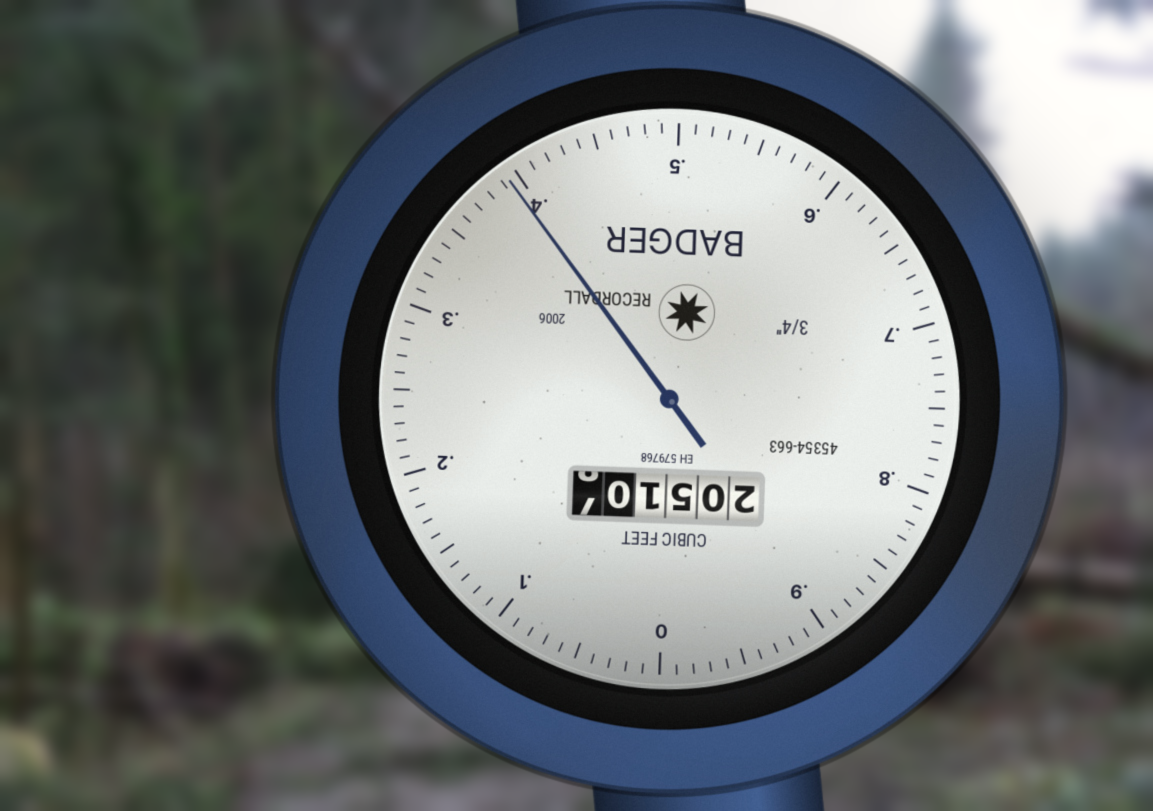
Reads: 205107.39ft³
